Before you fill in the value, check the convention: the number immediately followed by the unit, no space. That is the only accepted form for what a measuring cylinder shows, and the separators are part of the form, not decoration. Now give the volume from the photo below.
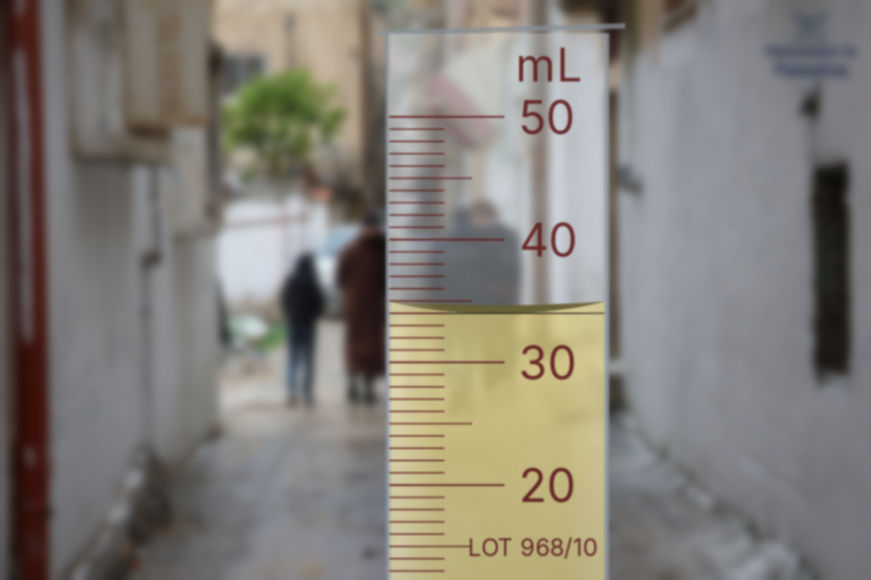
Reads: 34mL
